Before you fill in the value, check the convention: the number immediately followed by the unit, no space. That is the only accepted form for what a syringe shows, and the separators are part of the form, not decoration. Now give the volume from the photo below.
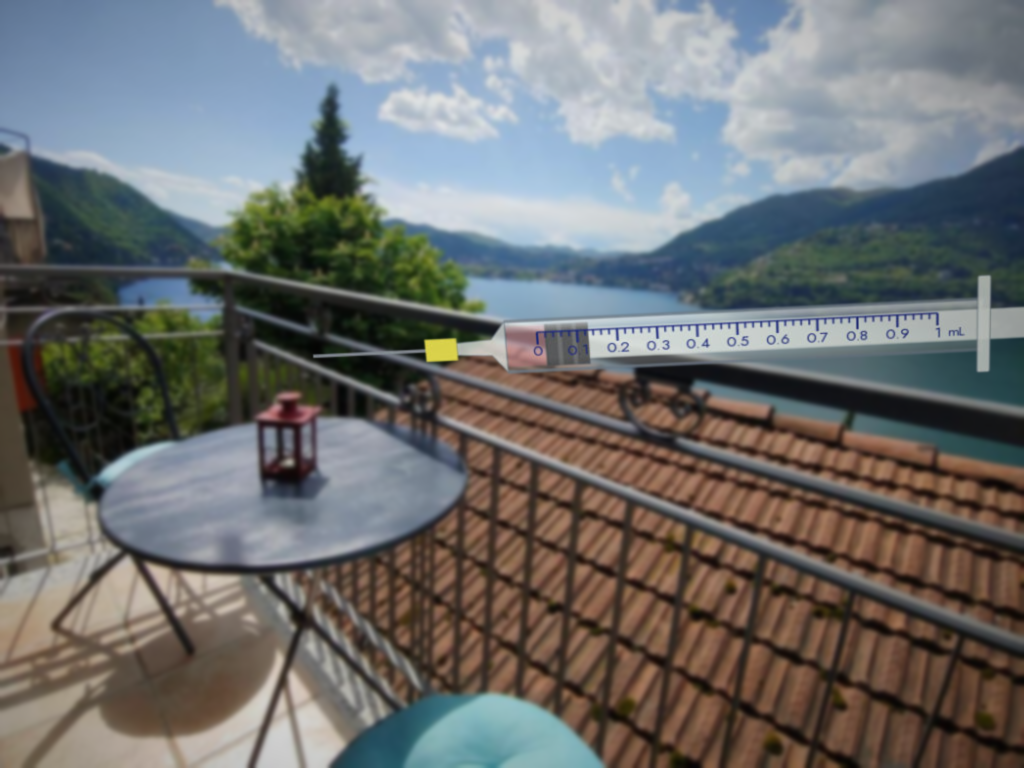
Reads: 0.02mL
